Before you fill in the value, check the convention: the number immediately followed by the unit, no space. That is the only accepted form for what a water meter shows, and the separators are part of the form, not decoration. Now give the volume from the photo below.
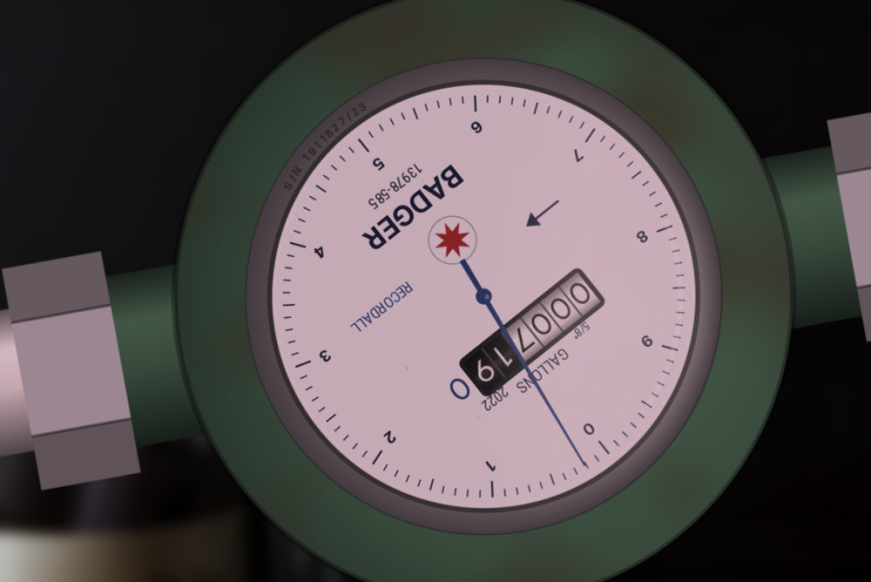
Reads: 7190.2gal
